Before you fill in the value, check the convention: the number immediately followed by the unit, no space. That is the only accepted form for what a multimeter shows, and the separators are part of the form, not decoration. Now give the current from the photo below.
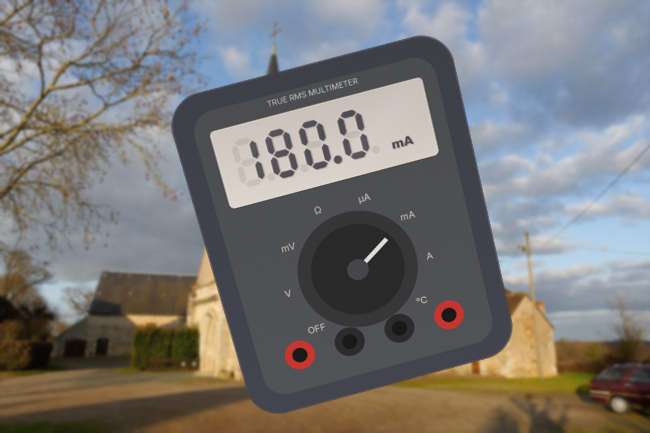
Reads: 180.0mA
